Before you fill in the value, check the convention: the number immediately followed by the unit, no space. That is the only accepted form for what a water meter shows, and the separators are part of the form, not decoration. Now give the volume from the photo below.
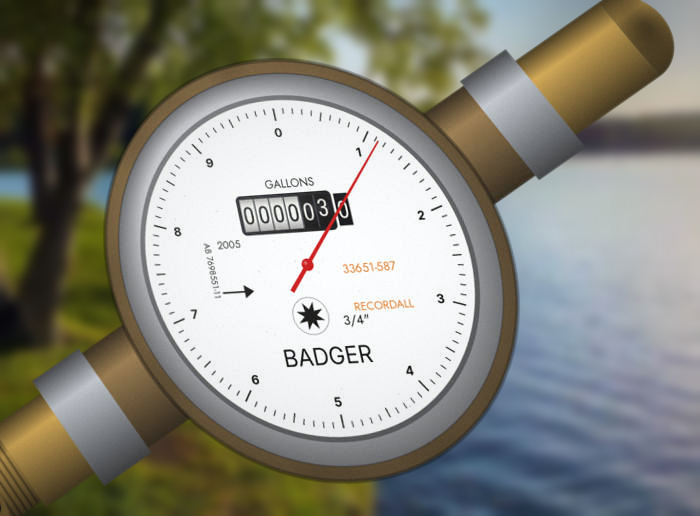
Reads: 31.1gal
